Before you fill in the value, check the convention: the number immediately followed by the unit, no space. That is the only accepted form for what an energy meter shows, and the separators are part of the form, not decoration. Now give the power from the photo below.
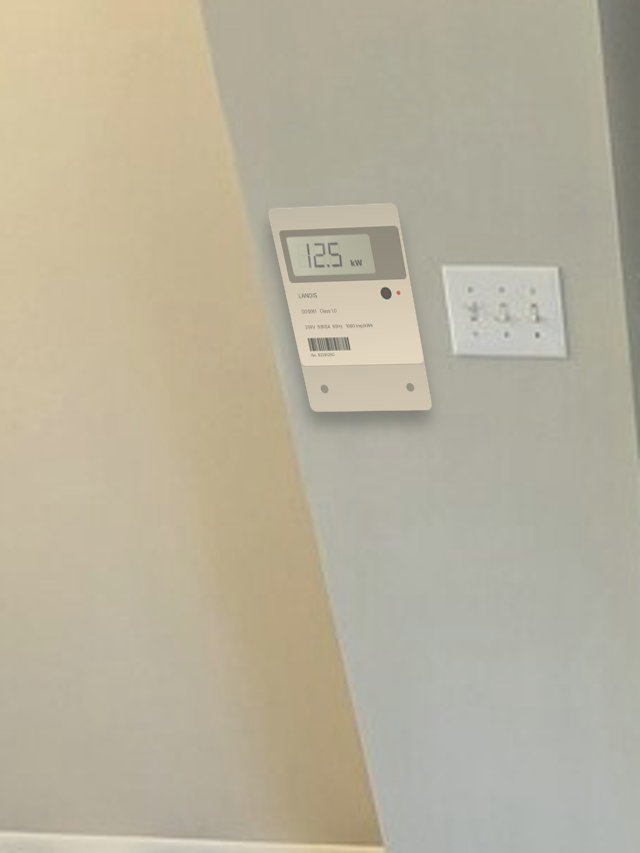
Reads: 12.5kW
